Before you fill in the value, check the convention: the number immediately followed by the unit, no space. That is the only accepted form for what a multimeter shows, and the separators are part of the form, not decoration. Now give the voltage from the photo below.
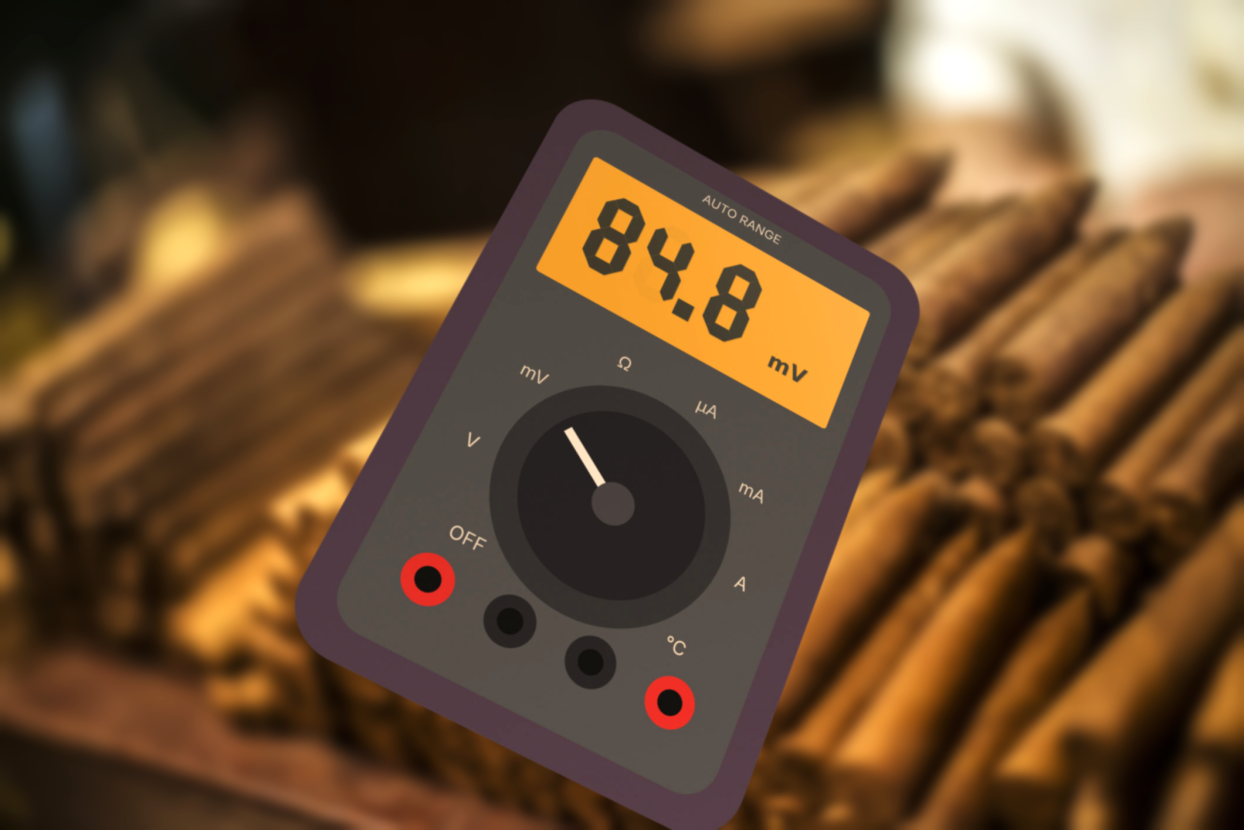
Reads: 84.8mV
